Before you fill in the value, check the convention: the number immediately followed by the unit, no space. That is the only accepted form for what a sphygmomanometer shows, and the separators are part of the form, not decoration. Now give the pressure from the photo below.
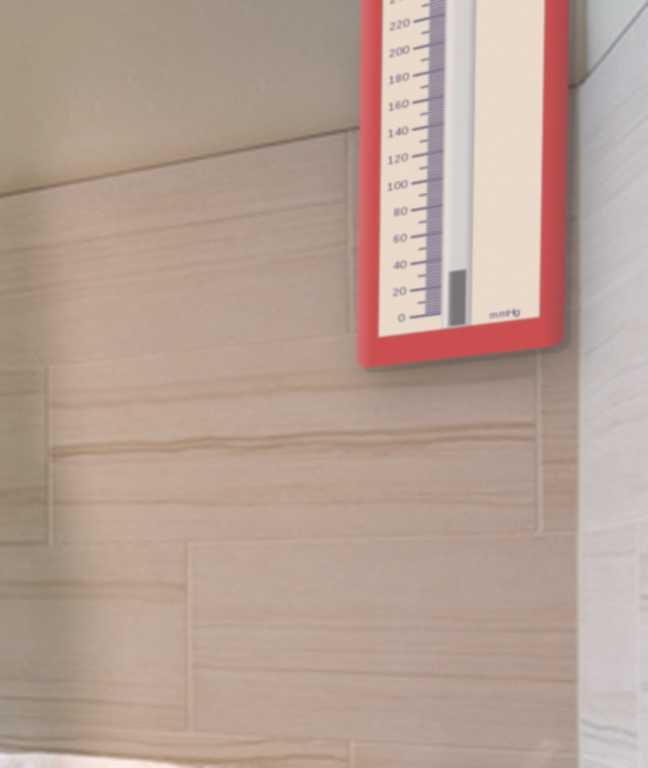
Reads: 30mmHg
